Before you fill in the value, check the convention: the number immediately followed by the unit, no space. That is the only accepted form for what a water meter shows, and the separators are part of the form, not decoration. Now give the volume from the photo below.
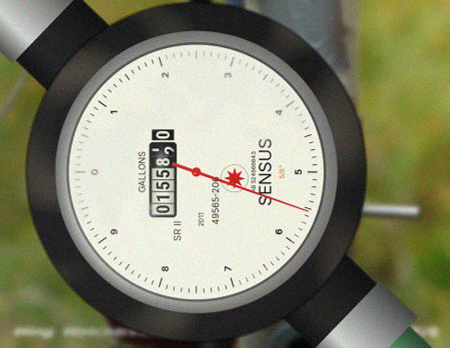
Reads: 155815.5gal
